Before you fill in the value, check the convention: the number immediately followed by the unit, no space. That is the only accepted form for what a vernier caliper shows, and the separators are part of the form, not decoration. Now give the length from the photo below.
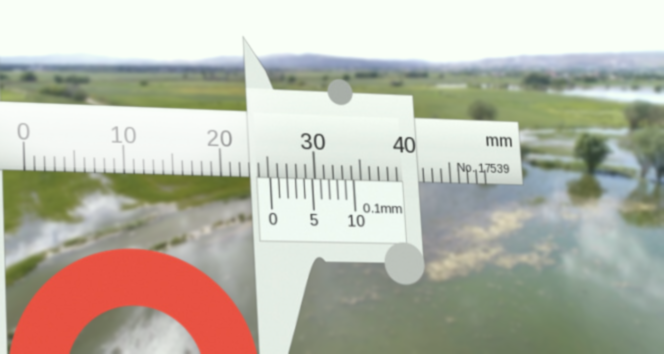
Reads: 25.2mm
